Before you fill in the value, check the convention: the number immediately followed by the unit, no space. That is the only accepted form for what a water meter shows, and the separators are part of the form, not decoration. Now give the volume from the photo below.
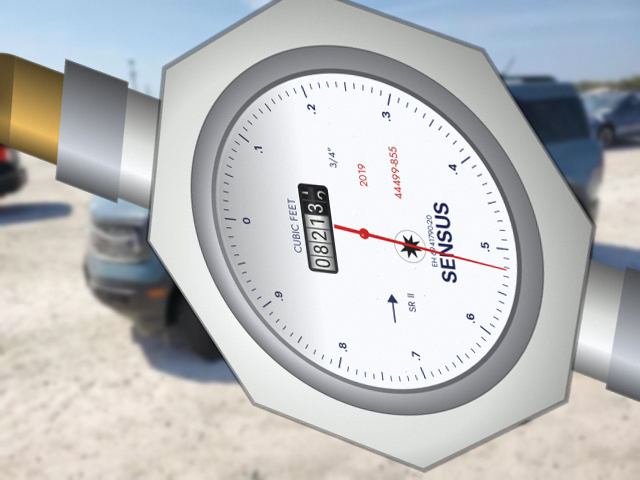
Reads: 82131.52ft³
